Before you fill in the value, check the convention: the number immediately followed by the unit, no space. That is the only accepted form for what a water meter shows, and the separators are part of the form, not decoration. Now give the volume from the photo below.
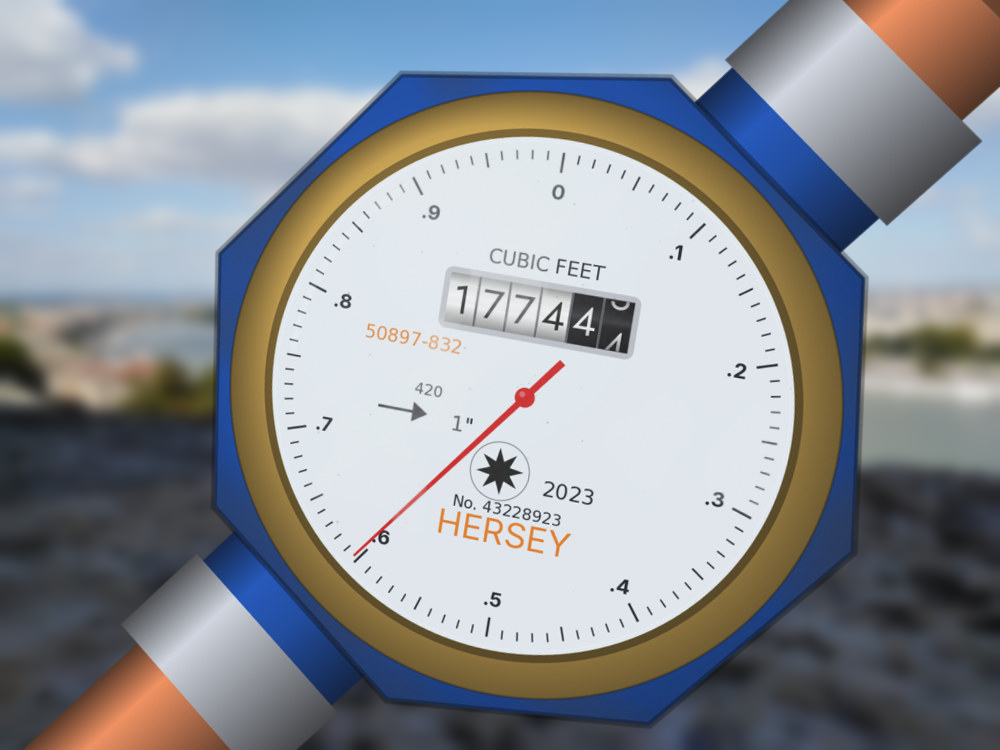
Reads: 177443.60ft³
